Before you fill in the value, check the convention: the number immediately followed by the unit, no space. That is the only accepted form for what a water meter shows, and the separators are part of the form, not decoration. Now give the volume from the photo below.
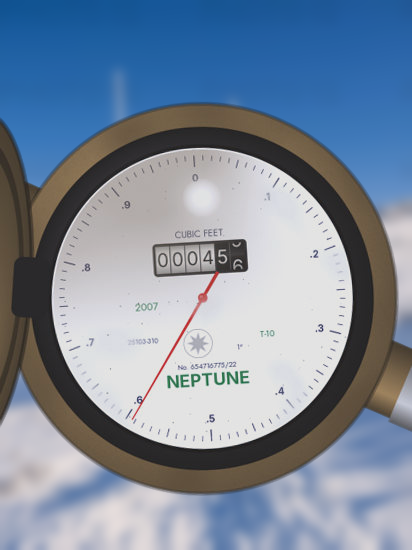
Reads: 455.59ft³
